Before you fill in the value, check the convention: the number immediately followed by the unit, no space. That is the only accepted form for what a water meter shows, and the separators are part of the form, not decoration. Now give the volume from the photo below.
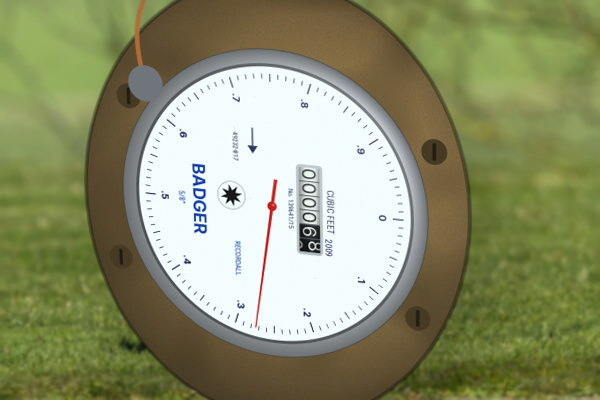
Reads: 68.27ft³
